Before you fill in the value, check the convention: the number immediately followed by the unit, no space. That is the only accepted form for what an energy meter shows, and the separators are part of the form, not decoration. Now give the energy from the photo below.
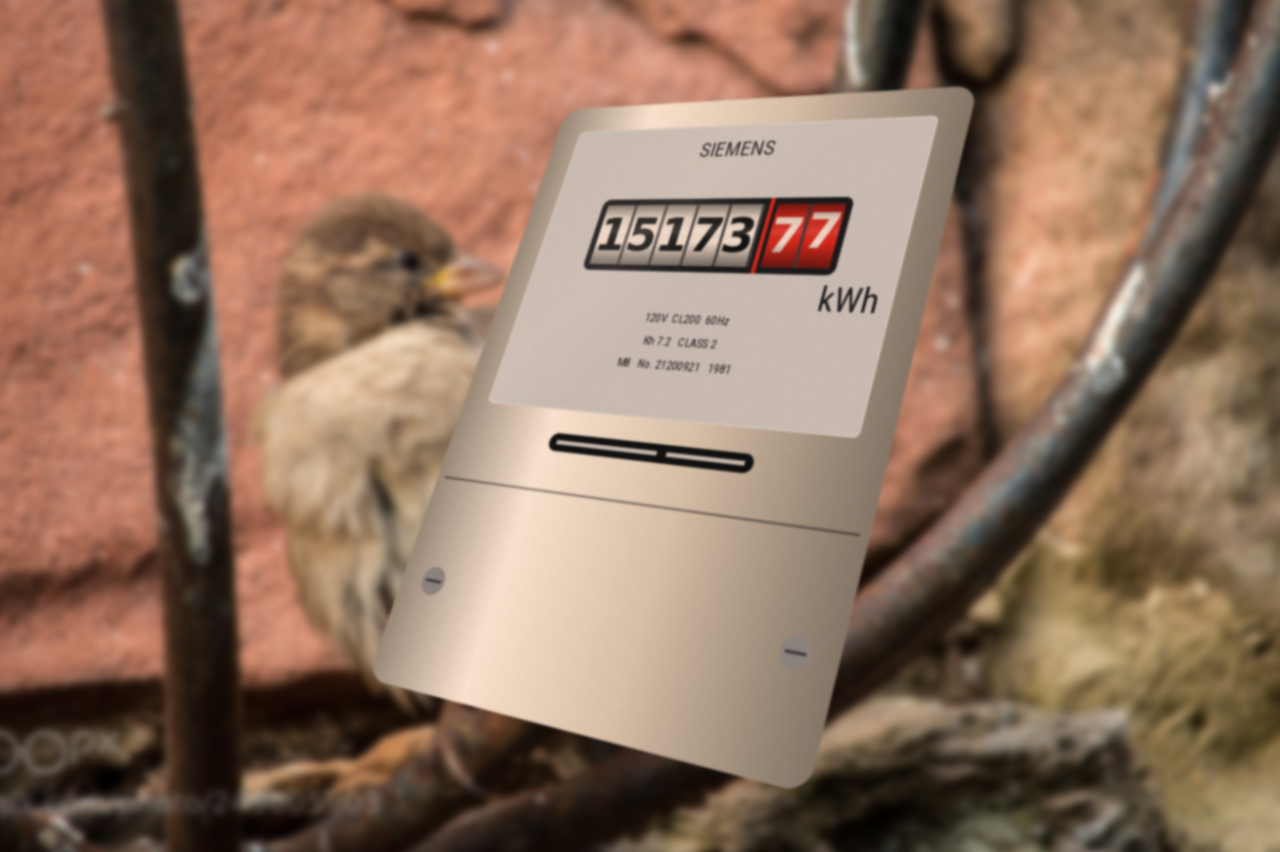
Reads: 15173.77kWh
